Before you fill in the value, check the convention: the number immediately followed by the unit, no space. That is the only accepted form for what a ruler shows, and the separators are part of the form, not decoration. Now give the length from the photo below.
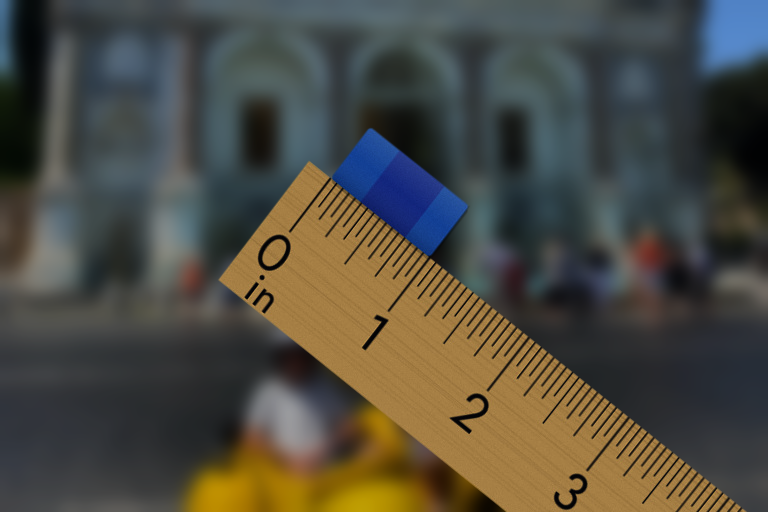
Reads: 1in
